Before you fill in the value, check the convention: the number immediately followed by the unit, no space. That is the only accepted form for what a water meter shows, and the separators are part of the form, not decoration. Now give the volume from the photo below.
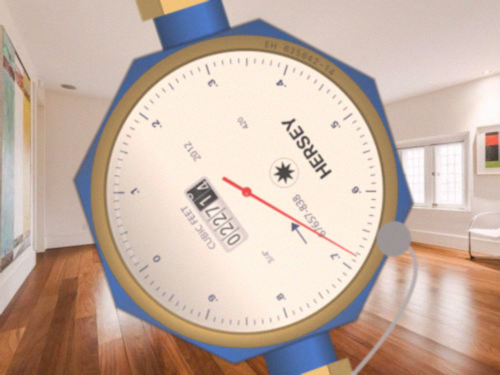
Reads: 22713.68ft³
